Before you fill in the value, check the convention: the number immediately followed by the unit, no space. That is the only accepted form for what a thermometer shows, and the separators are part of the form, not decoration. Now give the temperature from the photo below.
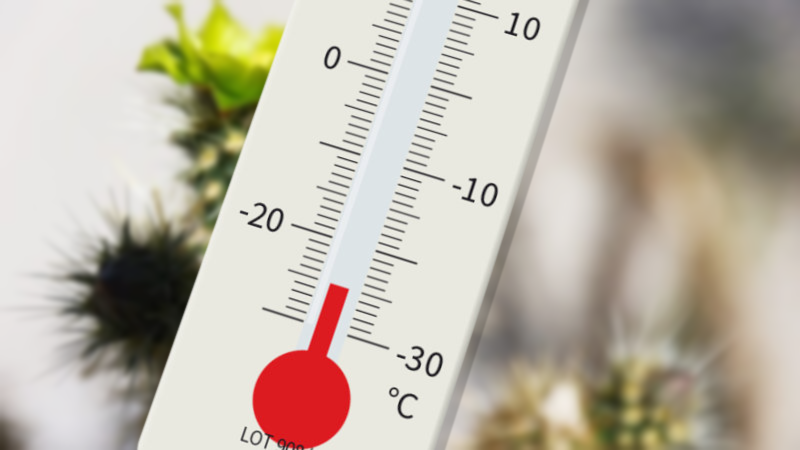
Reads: -25°C
